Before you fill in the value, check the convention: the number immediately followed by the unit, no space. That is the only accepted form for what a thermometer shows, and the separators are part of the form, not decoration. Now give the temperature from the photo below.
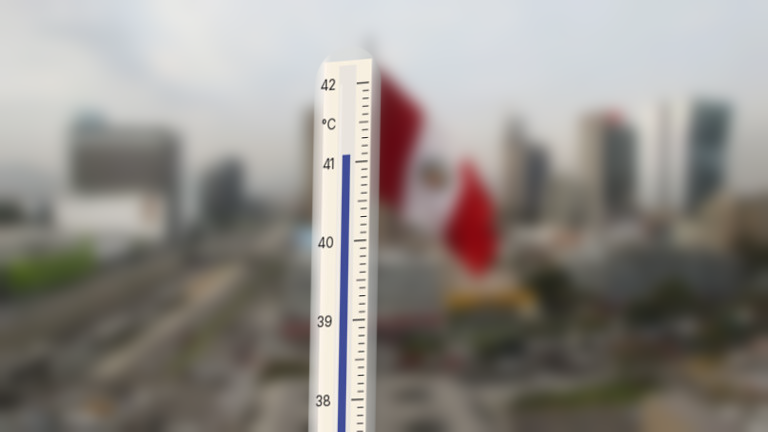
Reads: 41.1°C
